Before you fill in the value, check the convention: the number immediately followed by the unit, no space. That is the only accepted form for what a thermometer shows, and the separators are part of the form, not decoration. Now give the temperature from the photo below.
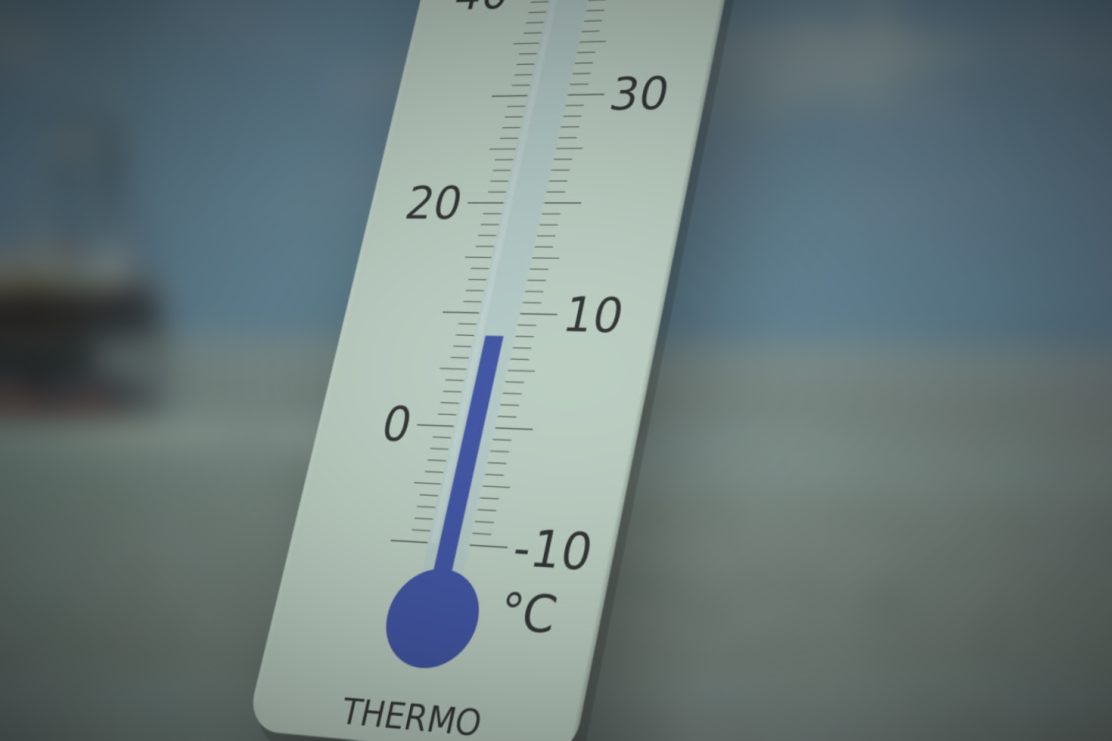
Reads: 8°C
